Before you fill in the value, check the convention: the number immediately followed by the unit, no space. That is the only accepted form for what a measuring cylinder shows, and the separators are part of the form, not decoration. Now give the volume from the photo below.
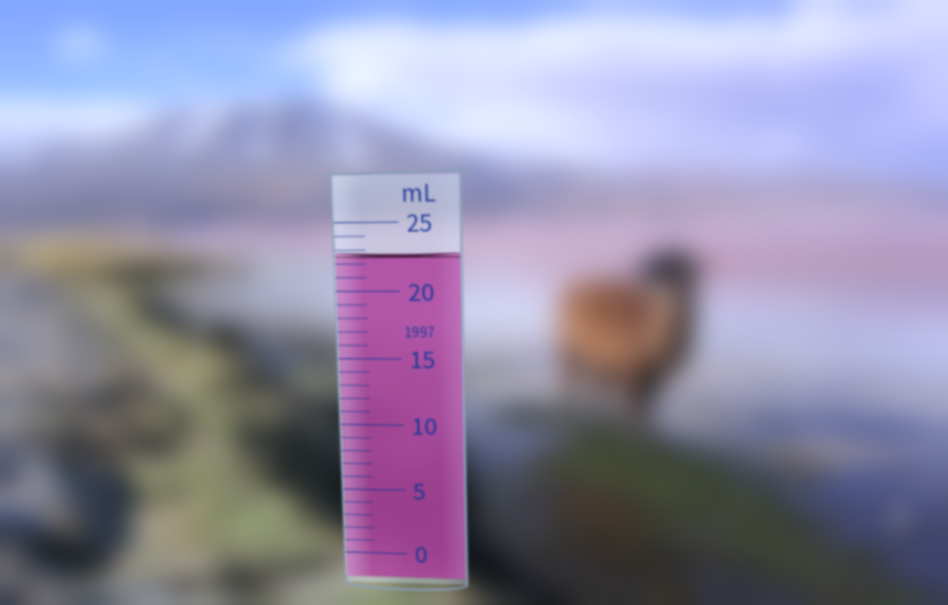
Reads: 22.5mL
